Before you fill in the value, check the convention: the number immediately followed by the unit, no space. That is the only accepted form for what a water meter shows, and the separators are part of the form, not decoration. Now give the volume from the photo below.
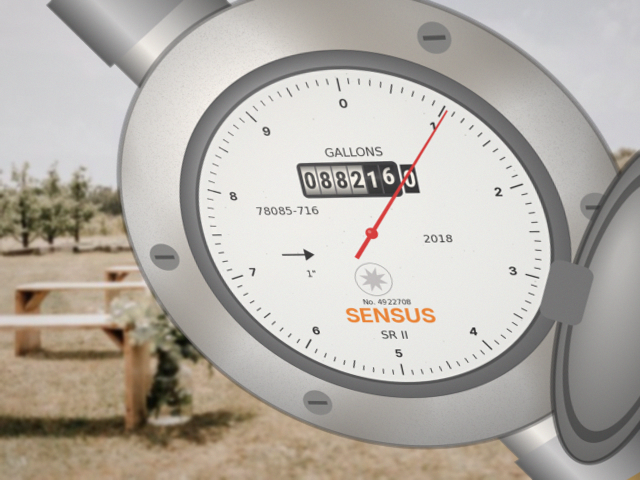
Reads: 882161.0gal
